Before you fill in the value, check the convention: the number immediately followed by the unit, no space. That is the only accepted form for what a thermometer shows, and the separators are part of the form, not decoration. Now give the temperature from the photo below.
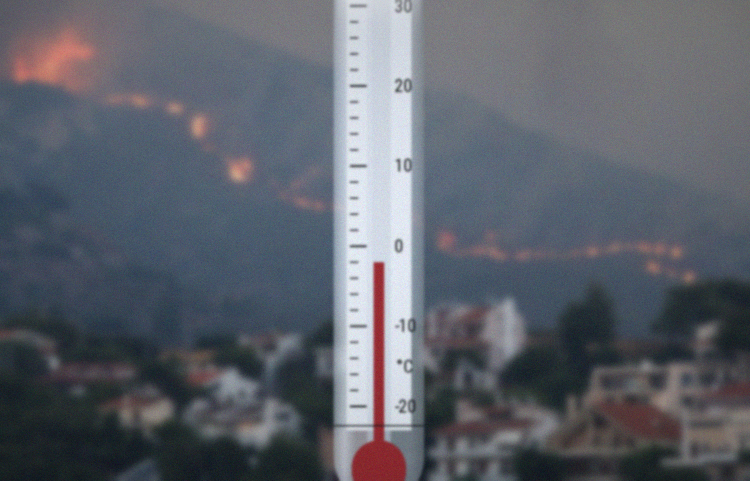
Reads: -2°C
